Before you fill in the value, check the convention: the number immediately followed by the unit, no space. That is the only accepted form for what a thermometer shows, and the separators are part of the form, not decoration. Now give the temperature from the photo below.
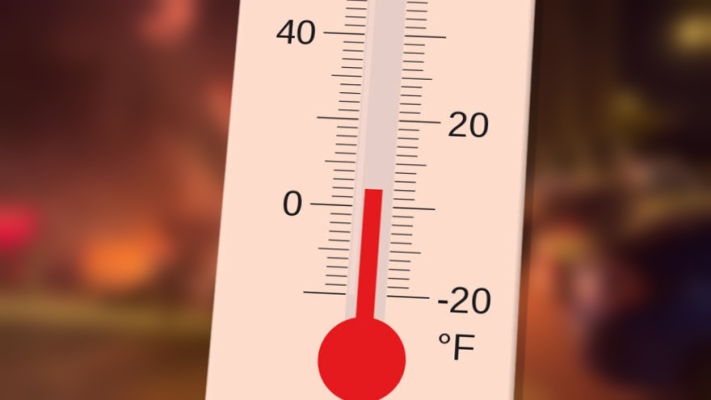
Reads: 4°F
